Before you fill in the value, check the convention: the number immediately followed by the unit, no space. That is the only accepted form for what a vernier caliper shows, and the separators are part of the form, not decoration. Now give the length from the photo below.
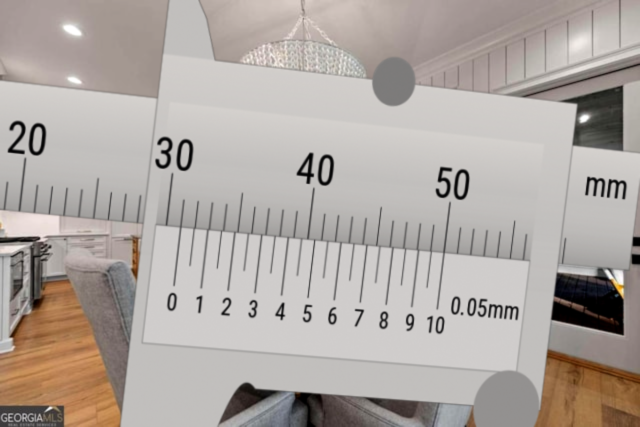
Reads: 31.0mm
